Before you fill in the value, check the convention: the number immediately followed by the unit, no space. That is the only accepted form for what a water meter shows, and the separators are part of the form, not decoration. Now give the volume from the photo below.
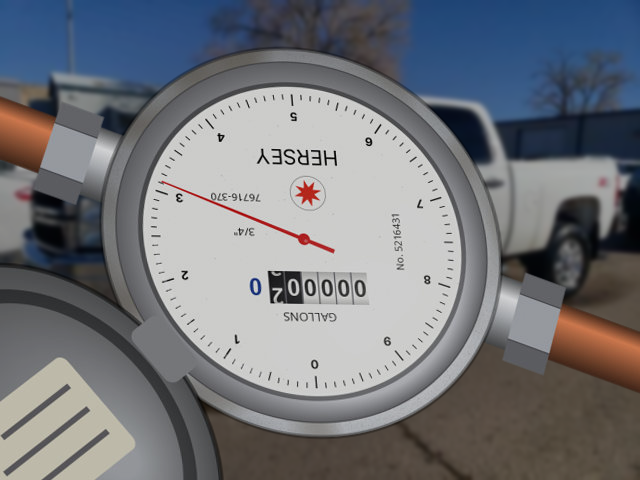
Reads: 23.1gal
